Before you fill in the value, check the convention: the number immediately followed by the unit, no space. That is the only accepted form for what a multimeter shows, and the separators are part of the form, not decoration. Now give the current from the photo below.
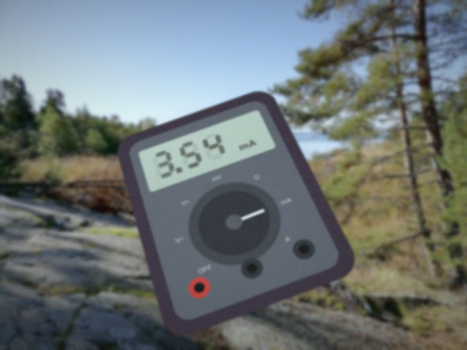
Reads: 3.54mA
